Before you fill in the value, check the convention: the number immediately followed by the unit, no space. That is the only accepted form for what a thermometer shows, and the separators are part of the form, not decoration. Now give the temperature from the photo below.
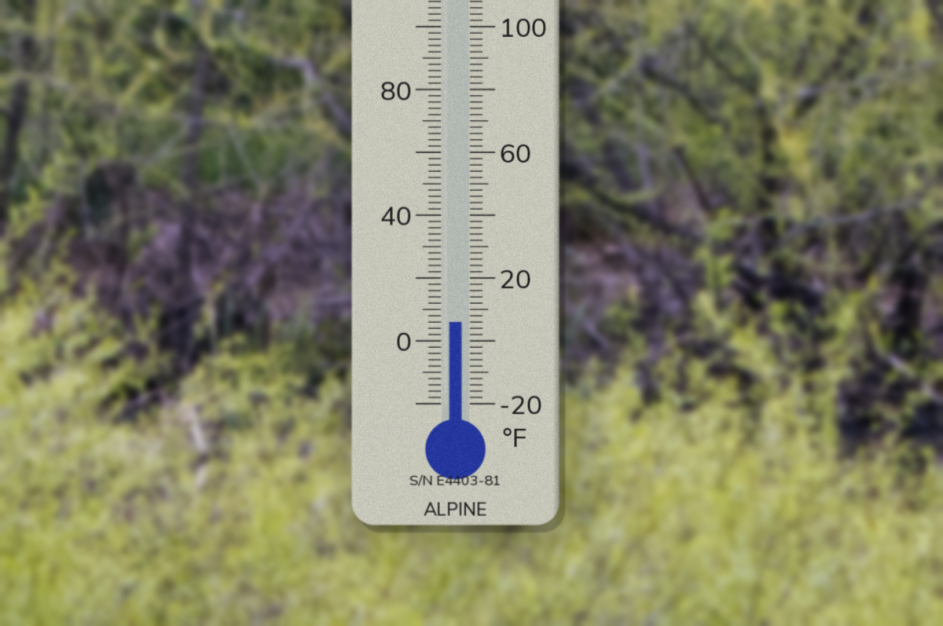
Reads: 6°F
